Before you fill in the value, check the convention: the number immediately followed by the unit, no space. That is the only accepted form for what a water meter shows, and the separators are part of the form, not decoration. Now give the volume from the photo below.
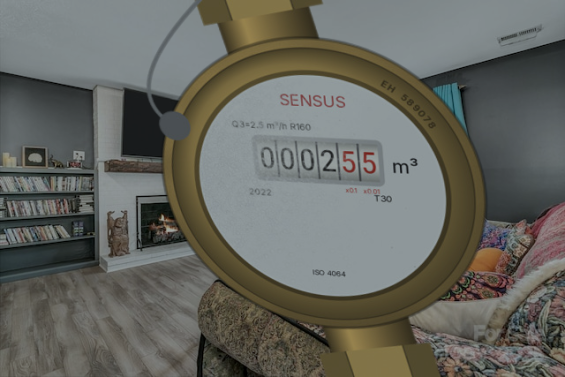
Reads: 2.55m³
